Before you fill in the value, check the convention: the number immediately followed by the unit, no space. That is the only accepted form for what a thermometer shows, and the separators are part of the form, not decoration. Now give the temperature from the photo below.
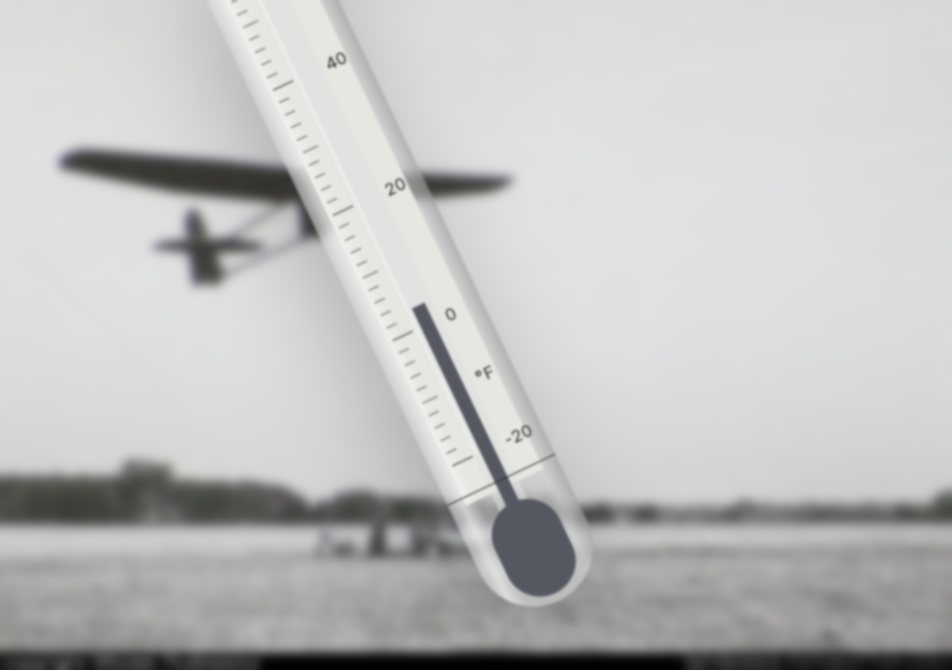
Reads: 3°F
